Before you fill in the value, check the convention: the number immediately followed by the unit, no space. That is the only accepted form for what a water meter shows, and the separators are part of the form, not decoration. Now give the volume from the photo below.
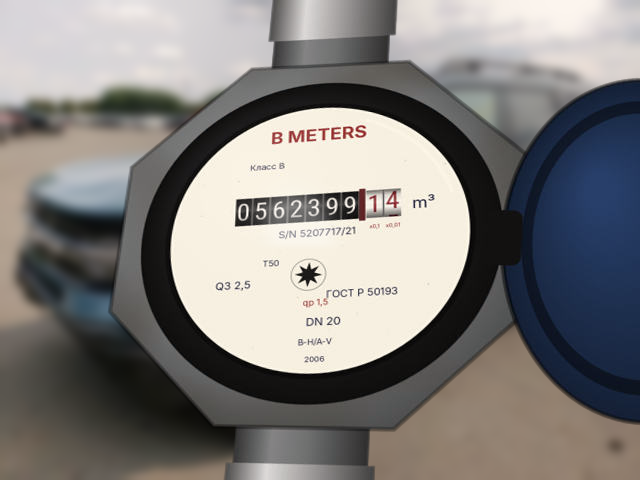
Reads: 562399.14m³
